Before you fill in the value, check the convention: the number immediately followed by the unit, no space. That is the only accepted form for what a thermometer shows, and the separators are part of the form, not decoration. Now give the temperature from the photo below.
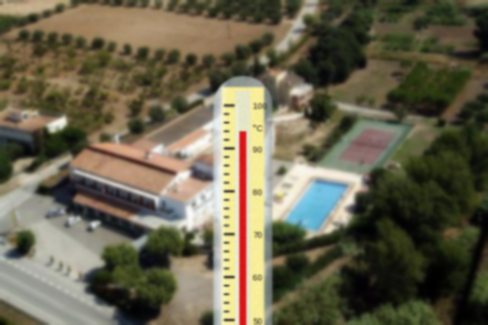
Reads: 94°C
